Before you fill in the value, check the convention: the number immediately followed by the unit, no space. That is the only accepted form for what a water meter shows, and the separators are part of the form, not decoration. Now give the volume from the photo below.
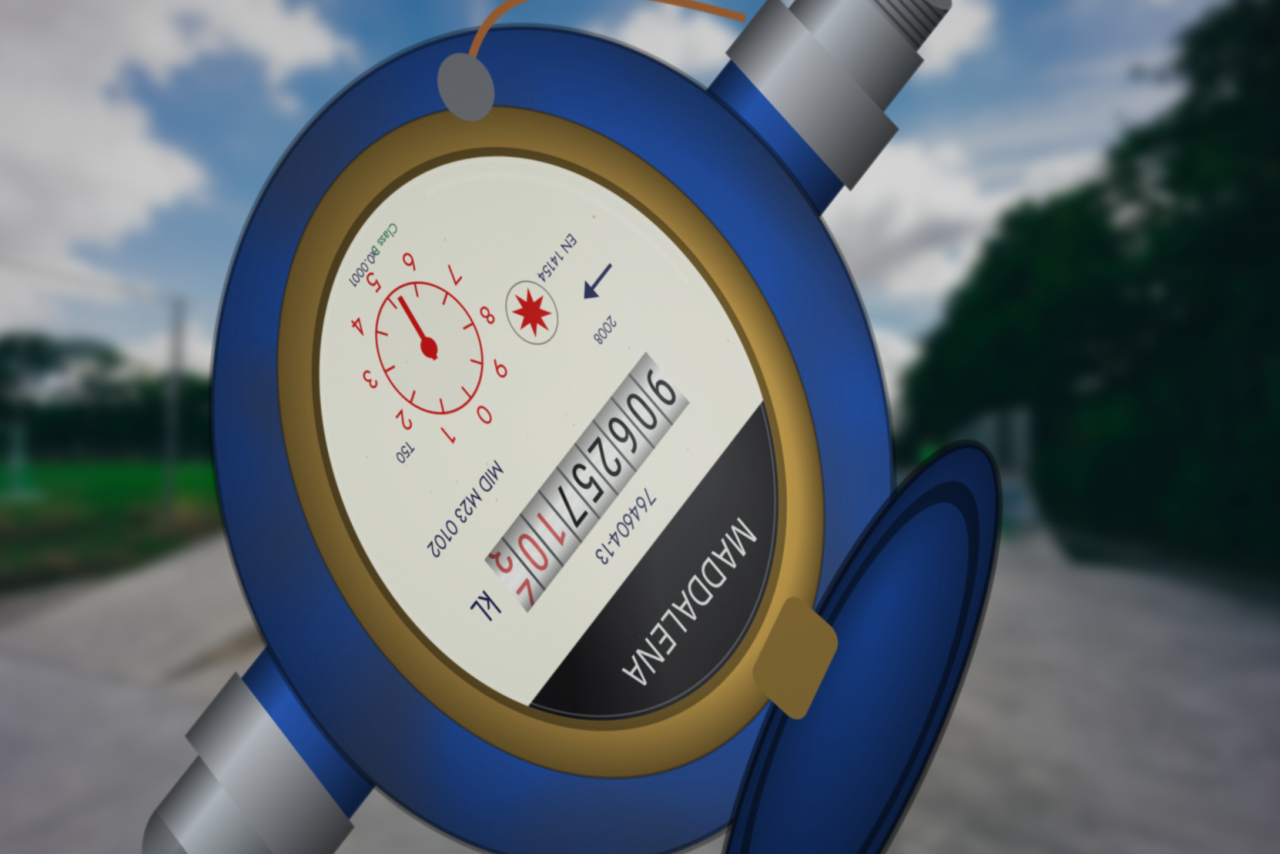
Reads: 906257.1025kL
